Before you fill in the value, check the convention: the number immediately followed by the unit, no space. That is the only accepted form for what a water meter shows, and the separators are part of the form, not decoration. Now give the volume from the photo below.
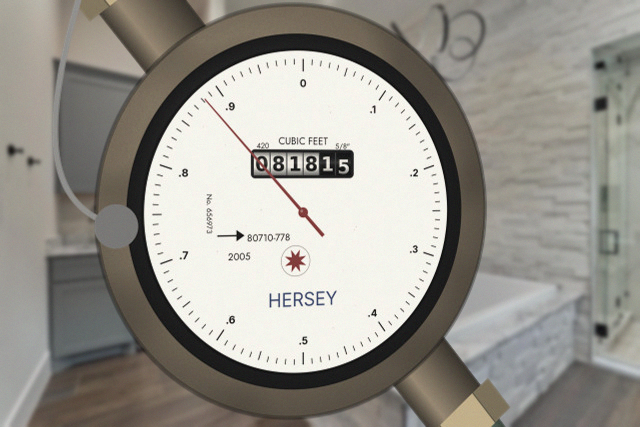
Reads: 81814.88ft³
